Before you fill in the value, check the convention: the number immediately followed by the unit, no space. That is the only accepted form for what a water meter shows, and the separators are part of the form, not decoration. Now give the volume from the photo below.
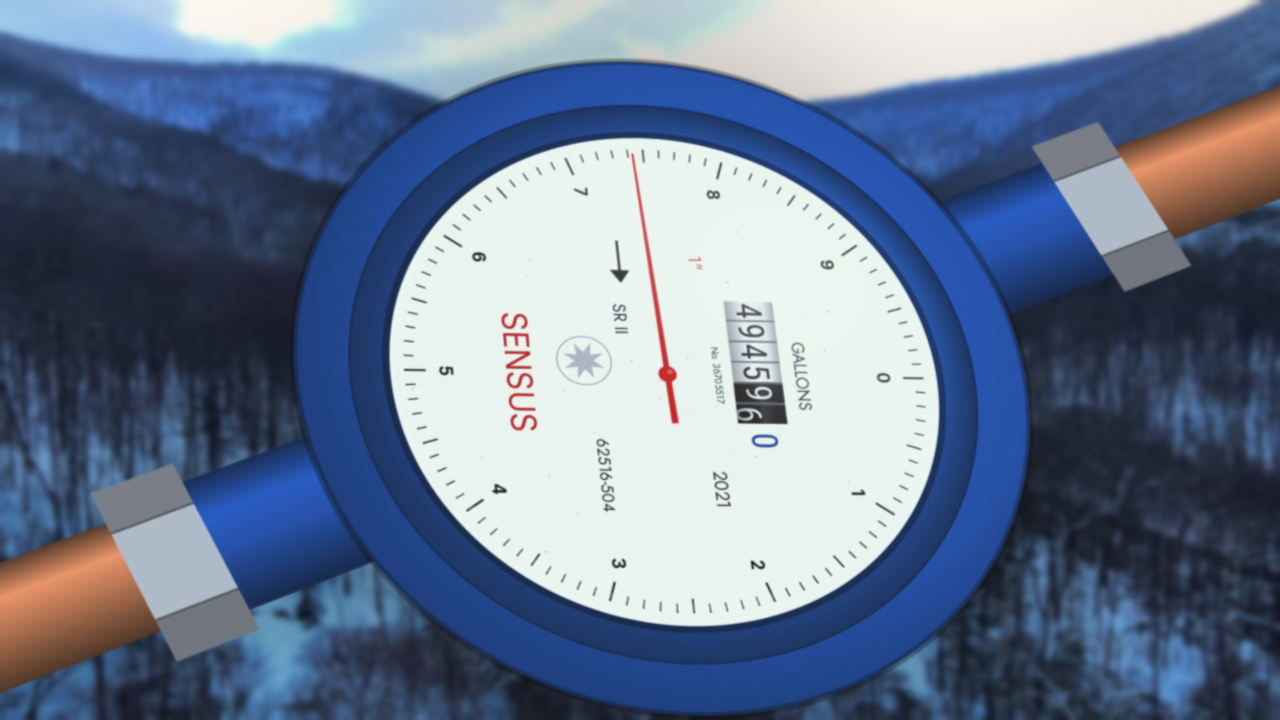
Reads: 4945957.4gal
